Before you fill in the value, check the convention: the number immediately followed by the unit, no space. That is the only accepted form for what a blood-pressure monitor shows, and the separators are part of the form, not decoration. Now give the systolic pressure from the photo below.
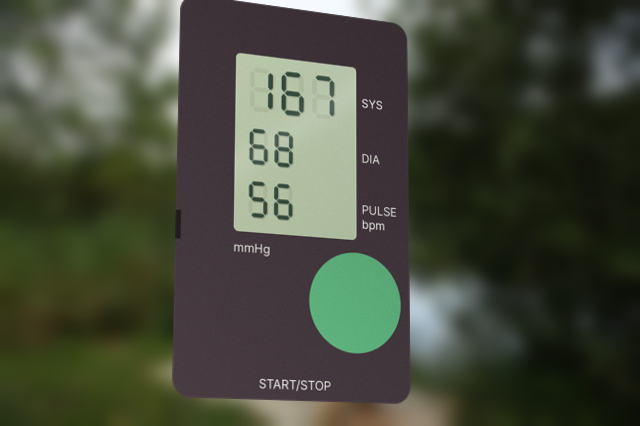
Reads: 167mmHg
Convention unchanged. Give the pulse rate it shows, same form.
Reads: 56bpm
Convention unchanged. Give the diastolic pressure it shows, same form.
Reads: 68mmHg
